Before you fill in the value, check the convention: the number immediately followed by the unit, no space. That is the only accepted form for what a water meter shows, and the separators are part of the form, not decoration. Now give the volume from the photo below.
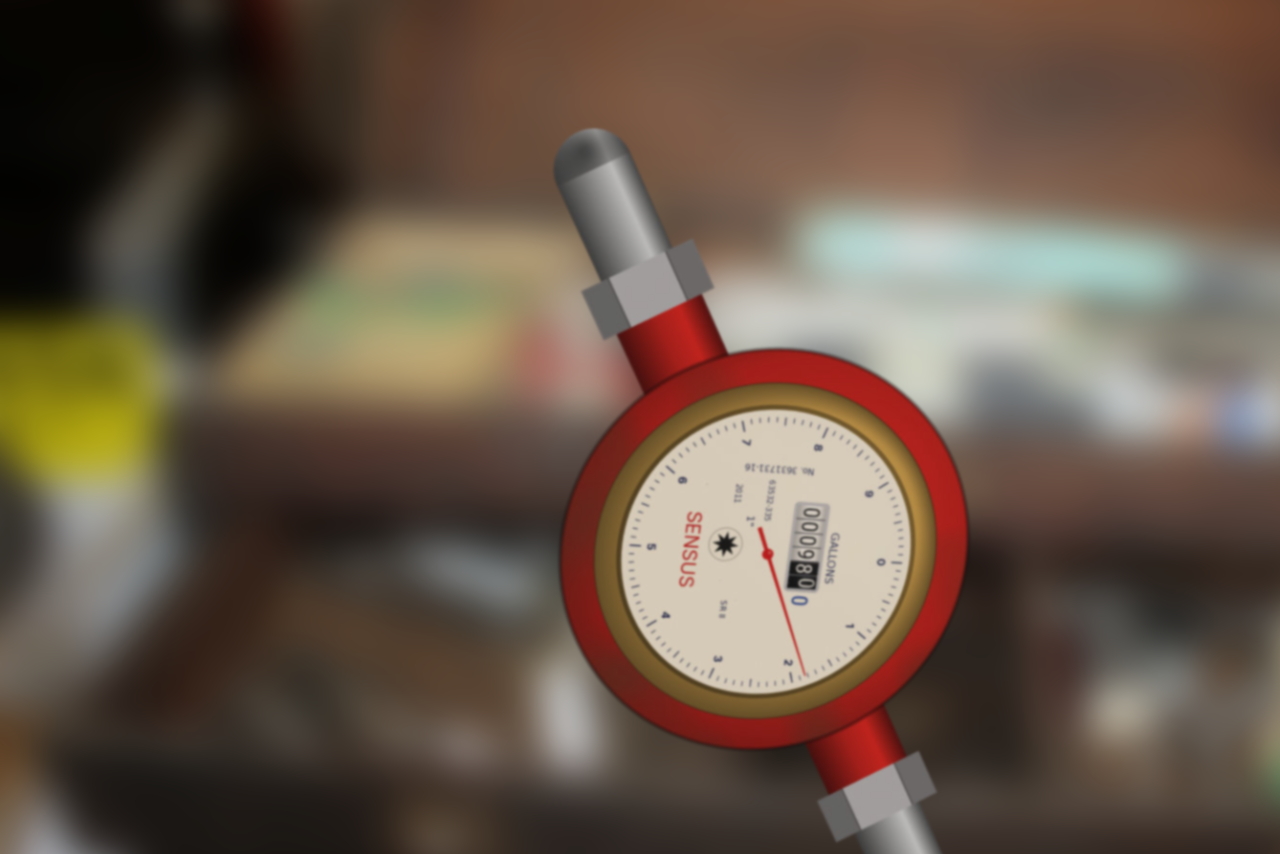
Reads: 9801.8gal
